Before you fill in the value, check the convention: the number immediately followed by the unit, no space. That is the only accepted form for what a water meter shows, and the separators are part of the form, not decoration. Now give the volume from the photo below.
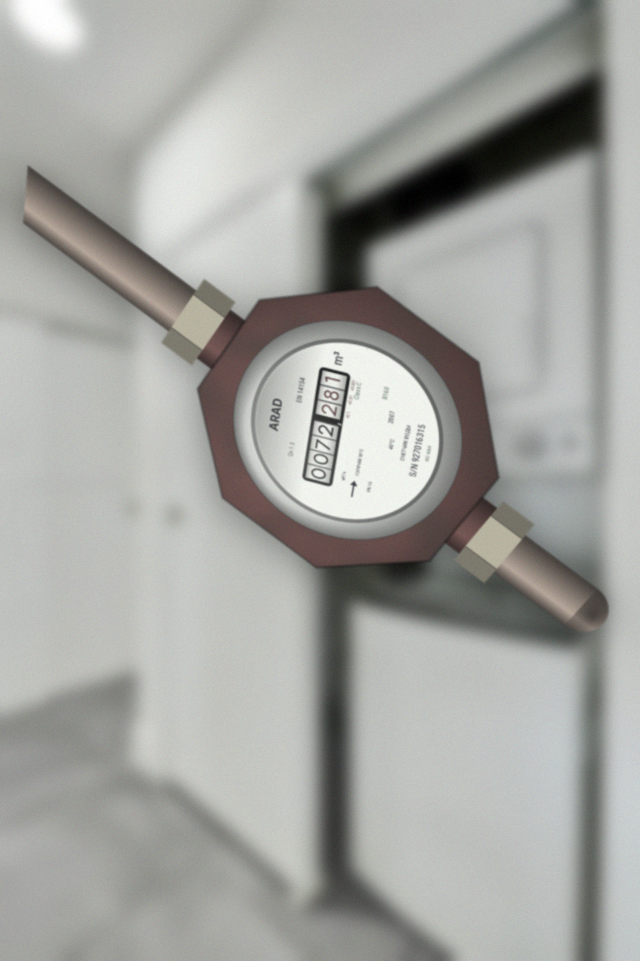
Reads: 72.281m³
